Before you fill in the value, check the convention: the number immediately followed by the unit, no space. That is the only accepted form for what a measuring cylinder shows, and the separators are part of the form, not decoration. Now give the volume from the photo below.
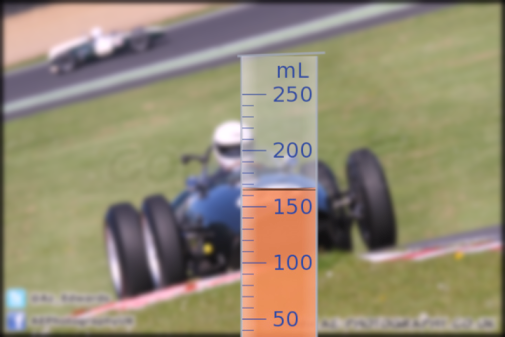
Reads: 165mL
